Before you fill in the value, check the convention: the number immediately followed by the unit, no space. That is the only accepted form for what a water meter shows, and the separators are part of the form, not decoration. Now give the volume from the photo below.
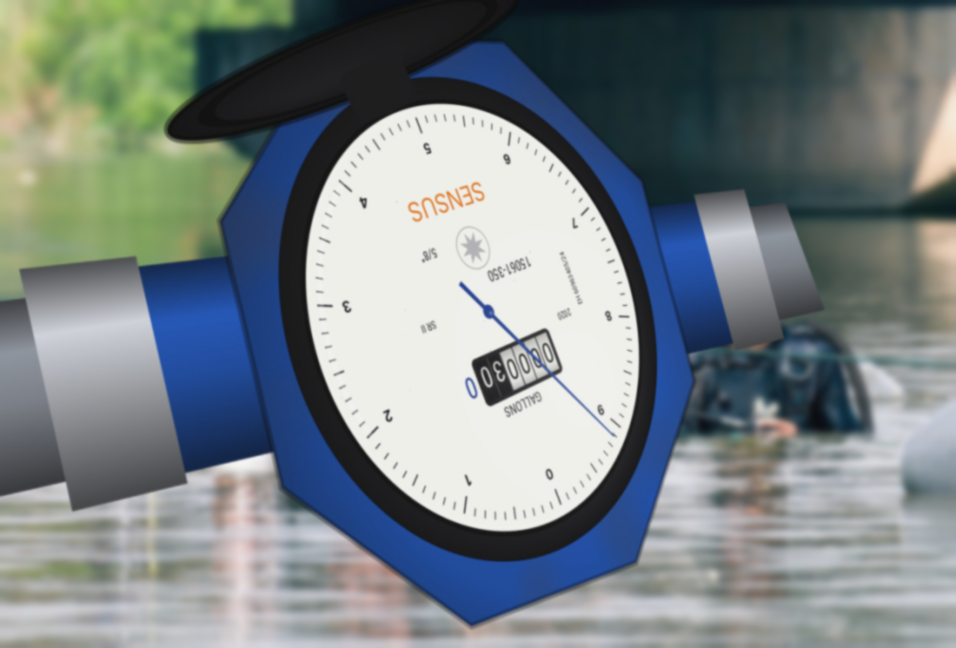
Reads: 299.1gal
